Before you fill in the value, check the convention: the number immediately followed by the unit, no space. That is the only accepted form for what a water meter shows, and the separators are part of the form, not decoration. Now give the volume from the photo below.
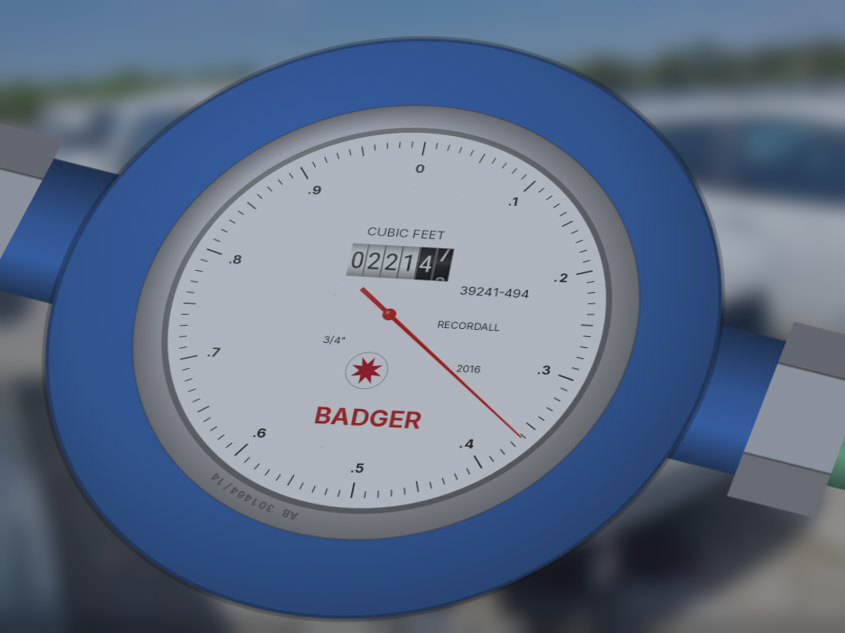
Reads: 22147.36ft³
